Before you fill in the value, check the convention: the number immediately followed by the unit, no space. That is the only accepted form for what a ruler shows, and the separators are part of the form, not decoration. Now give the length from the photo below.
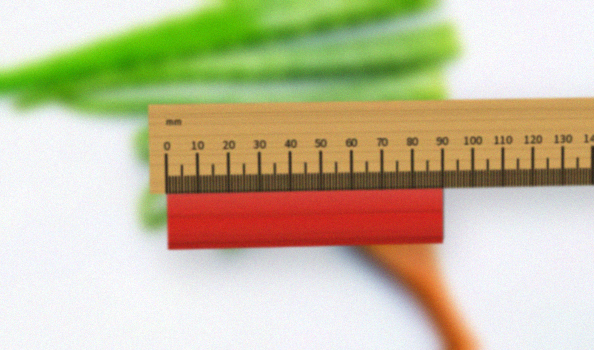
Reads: 90mm
